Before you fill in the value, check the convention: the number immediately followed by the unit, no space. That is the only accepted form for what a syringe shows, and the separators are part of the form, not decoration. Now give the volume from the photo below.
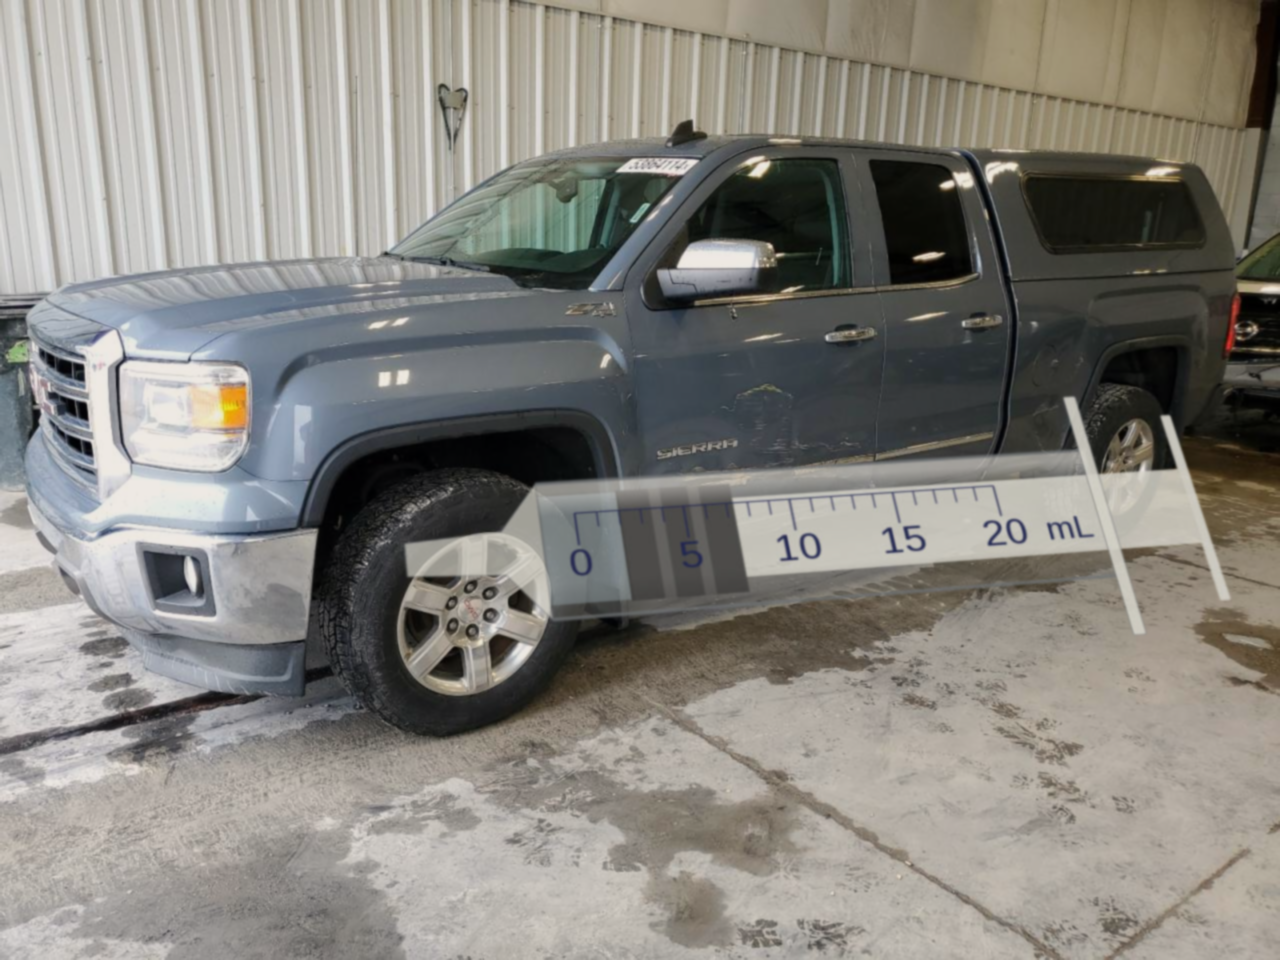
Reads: 2mL
